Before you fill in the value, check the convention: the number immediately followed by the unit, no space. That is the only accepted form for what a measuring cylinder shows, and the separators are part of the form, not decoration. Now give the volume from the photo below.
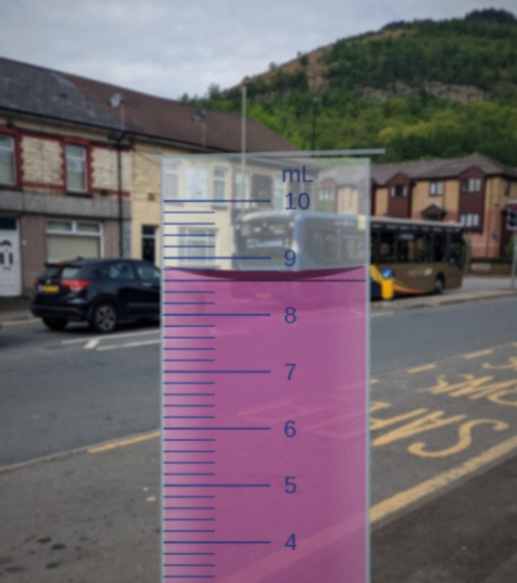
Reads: 8.6mL
